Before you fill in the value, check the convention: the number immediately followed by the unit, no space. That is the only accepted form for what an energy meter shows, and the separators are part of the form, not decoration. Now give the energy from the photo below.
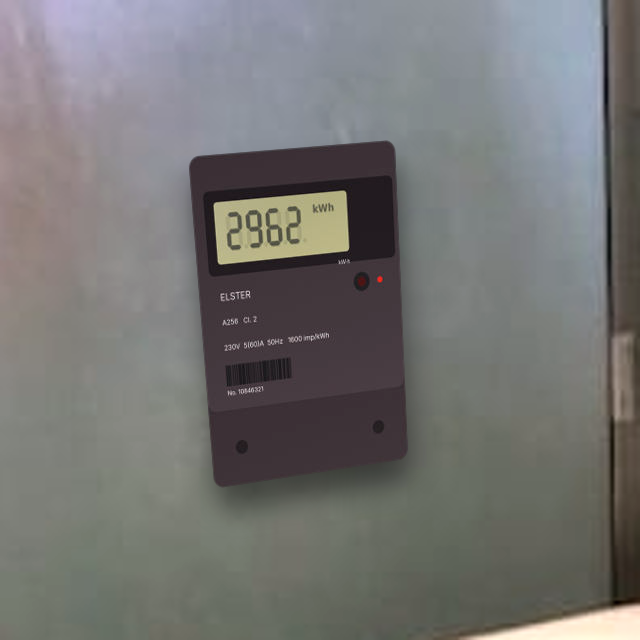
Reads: 2962kWh
